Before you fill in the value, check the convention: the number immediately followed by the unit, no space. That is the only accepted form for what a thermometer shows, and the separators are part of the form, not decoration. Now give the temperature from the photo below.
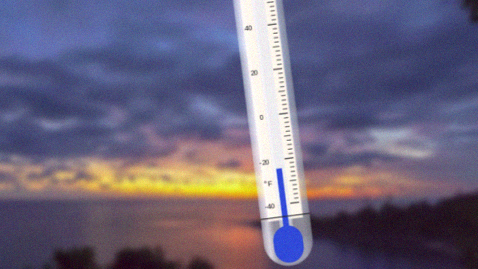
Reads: -24°F
